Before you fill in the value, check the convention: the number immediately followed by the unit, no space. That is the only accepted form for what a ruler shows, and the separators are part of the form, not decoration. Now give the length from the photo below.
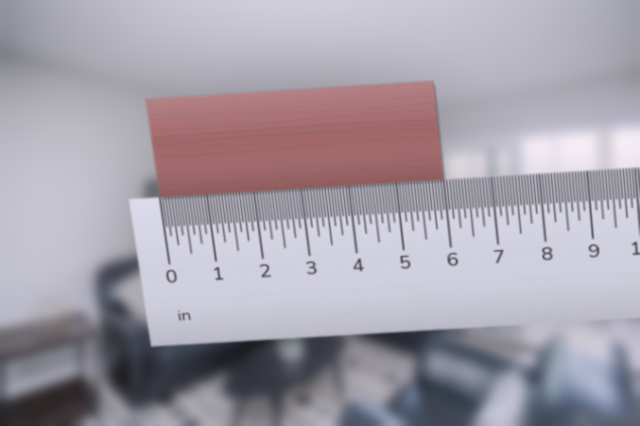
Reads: 6in
